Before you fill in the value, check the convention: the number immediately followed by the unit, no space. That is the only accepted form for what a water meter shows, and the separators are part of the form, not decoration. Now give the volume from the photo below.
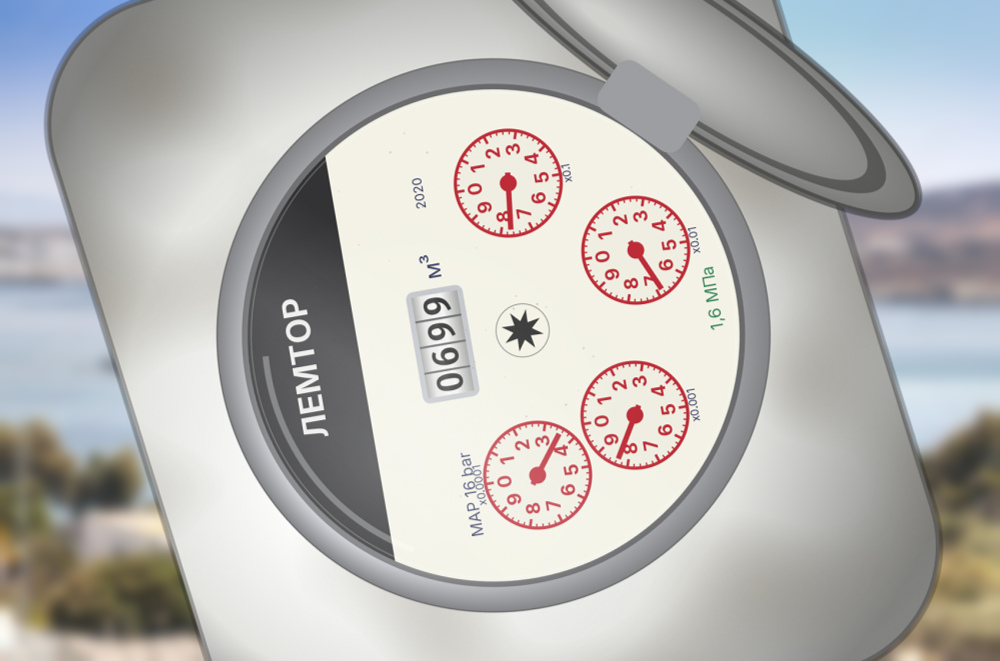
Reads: 699.7683m³
